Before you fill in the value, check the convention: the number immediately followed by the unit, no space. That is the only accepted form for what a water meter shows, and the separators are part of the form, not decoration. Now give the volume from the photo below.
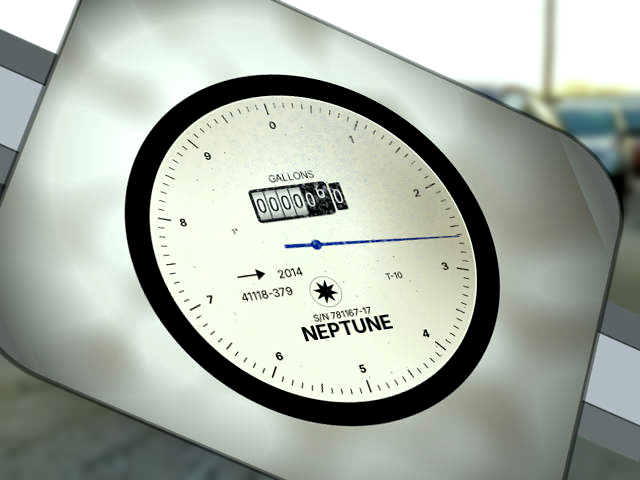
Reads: 62.6gal
